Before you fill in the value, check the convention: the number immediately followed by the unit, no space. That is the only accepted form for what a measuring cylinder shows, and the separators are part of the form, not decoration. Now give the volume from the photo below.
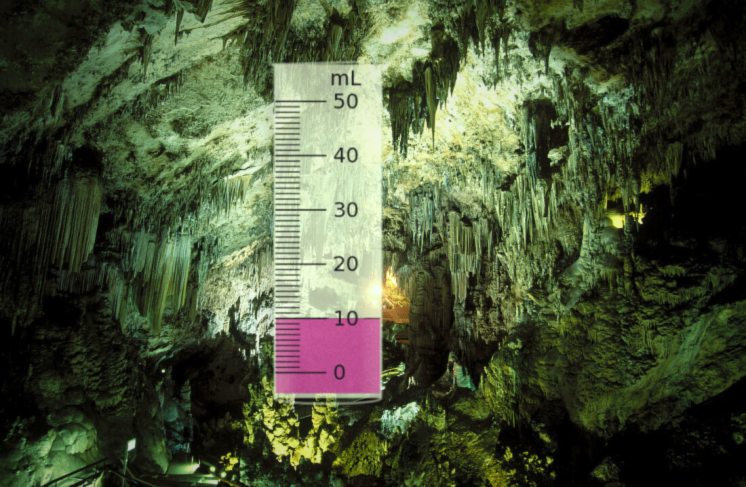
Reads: 10mL
